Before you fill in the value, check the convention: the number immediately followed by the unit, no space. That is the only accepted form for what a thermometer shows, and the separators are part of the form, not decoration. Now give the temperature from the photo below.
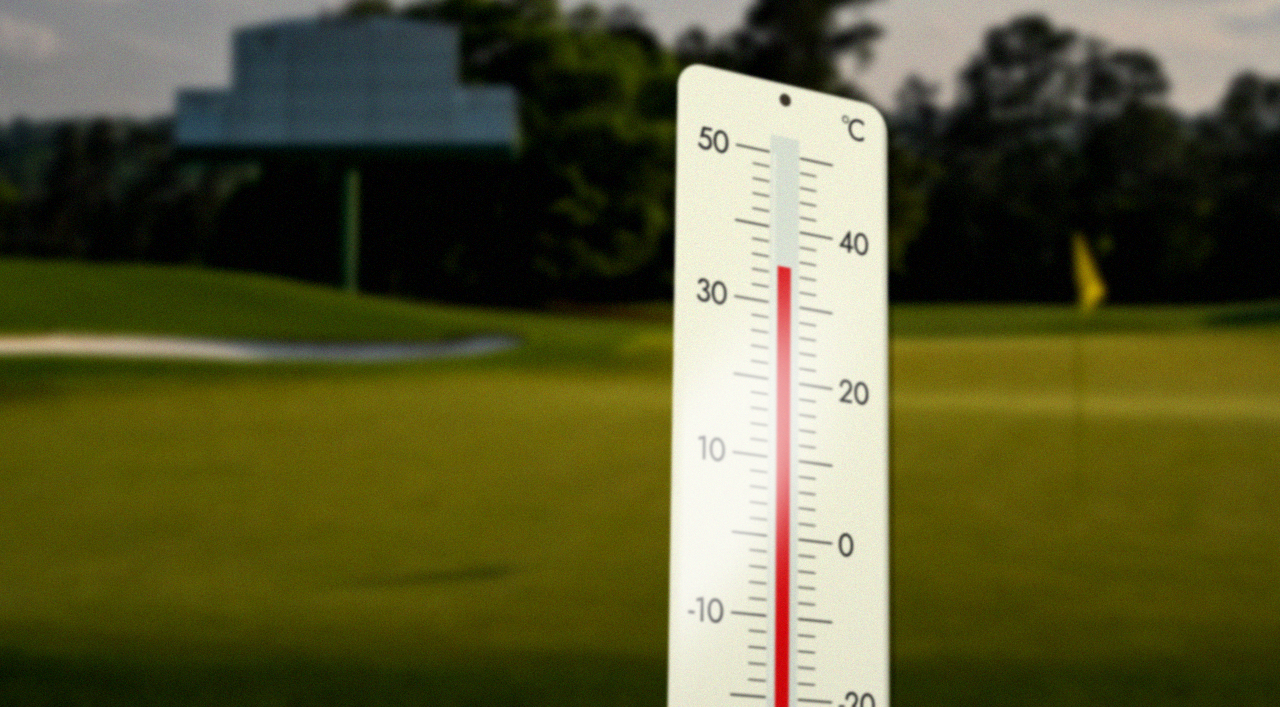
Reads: 35°C
